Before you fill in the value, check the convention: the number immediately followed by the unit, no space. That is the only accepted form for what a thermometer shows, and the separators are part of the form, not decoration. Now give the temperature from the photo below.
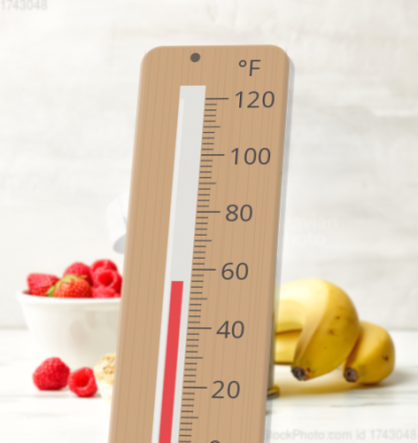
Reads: 56°F
